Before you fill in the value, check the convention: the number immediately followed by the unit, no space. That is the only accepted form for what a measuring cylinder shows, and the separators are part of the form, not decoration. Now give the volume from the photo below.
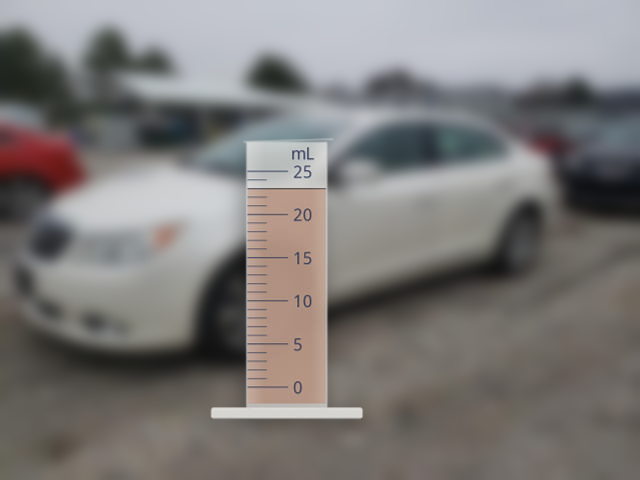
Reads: 23mL
